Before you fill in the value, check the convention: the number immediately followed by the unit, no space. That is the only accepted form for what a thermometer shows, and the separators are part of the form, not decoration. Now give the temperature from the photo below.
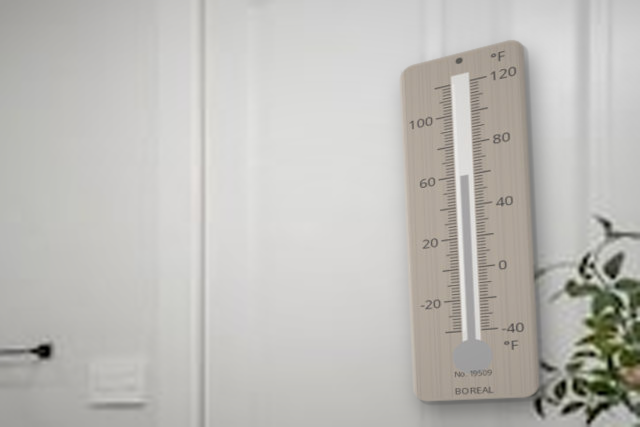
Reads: 60°F
